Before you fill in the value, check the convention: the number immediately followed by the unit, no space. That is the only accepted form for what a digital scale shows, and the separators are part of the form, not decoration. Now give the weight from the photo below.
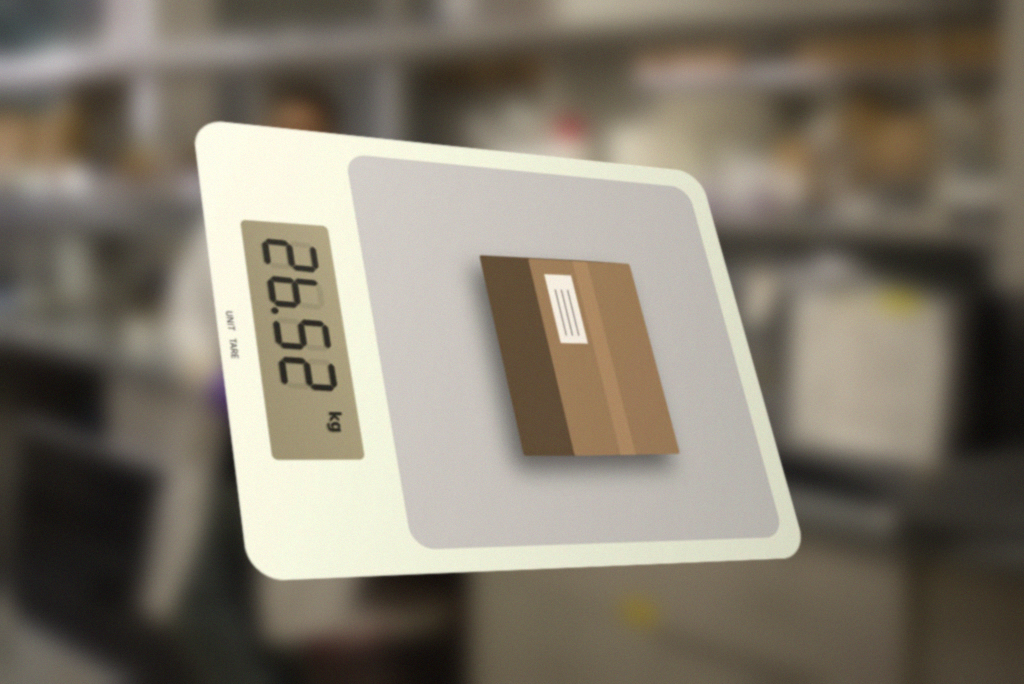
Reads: 26.52kg
